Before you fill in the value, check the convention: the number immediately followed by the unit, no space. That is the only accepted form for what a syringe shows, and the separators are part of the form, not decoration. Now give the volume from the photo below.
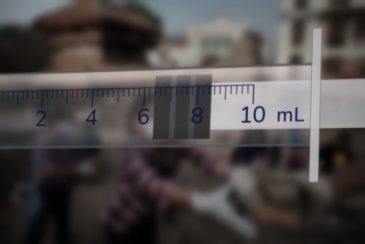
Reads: 6.4mL
